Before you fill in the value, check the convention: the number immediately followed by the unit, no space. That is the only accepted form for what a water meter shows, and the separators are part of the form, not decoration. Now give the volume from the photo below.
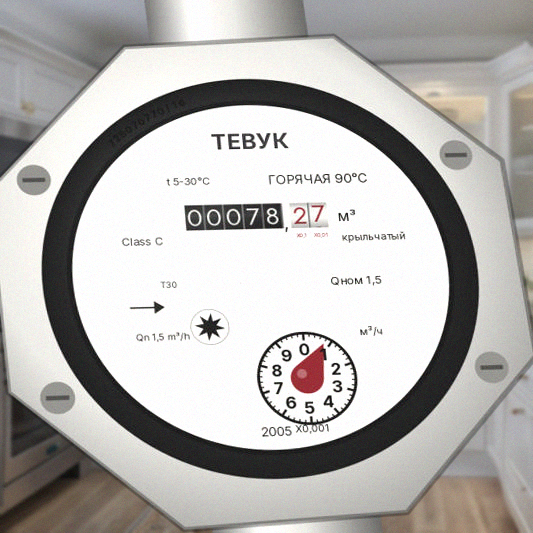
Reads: 78.270m³
